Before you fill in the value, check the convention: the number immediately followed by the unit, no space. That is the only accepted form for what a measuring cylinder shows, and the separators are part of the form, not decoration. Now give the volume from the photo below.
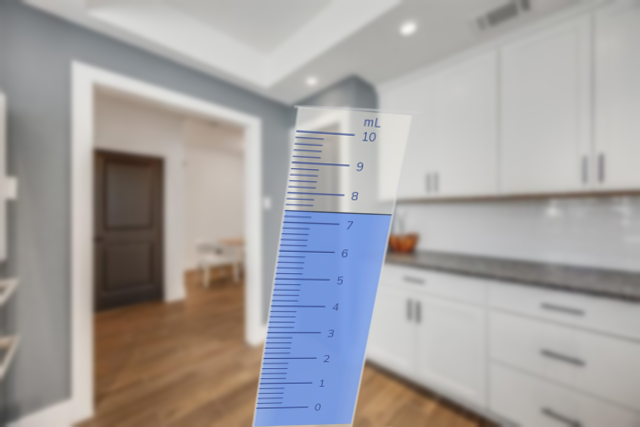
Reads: 7.4mL
